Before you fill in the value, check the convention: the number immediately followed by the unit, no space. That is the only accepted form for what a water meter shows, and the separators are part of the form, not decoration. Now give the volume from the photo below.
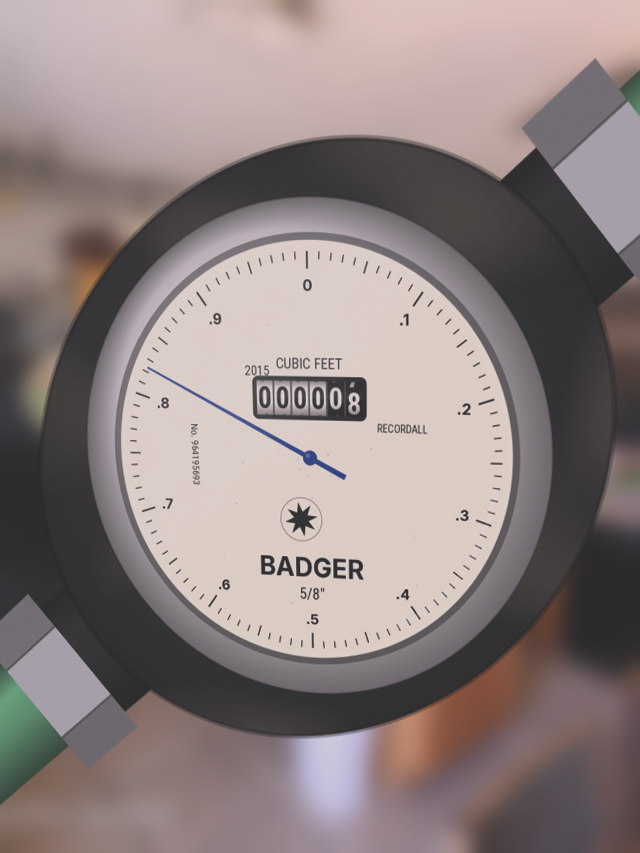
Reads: 7.82ft³
